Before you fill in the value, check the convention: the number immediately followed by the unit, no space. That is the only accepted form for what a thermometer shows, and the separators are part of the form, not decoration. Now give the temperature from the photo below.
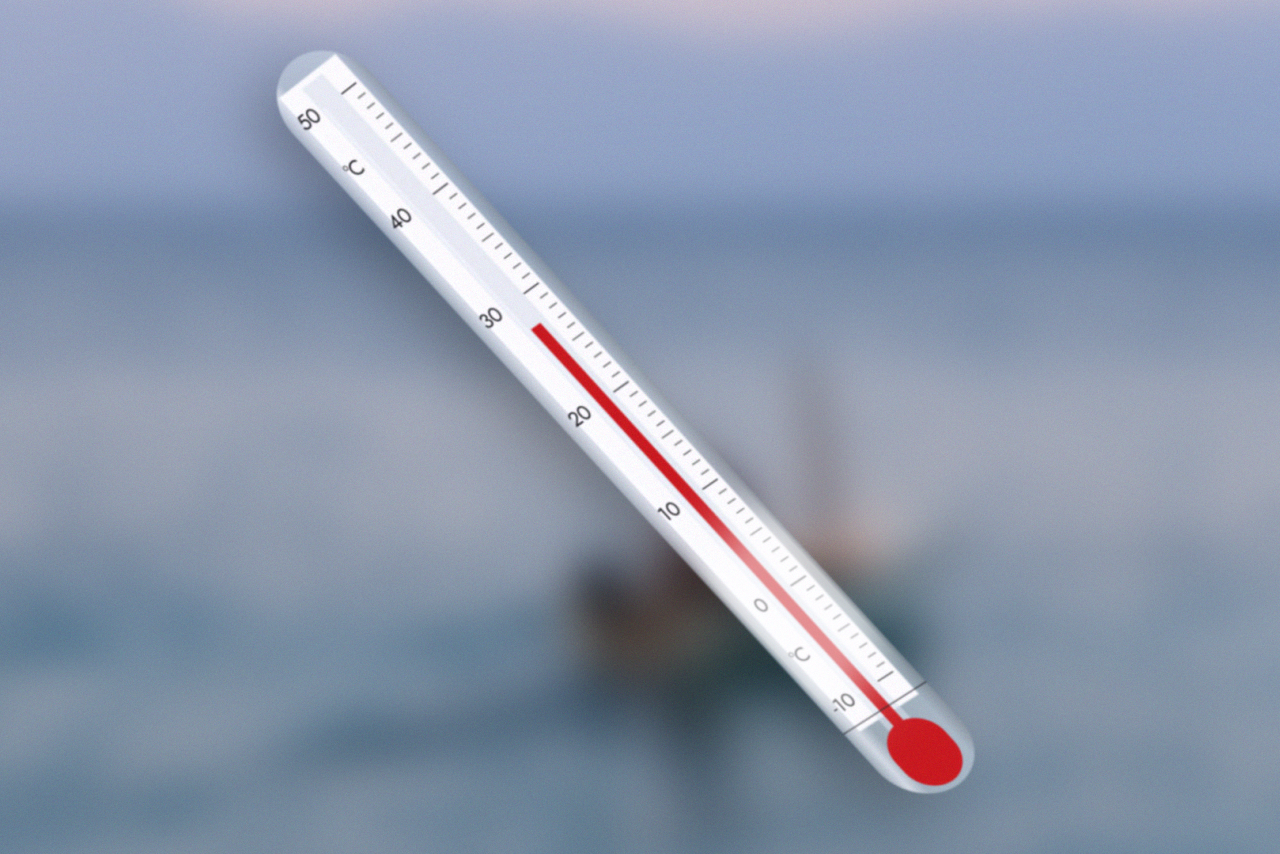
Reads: 27.5°C
